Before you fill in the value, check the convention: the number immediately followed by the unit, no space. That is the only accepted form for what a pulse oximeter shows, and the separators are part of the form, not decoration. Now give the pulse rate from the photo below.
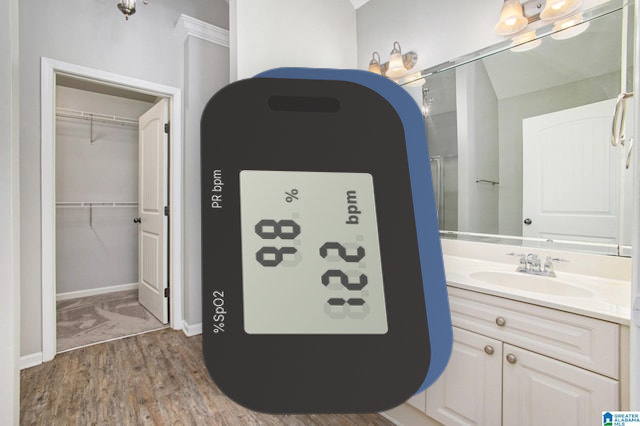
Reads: 122bpm
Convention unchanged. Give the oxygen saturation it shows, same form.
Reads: 98%
